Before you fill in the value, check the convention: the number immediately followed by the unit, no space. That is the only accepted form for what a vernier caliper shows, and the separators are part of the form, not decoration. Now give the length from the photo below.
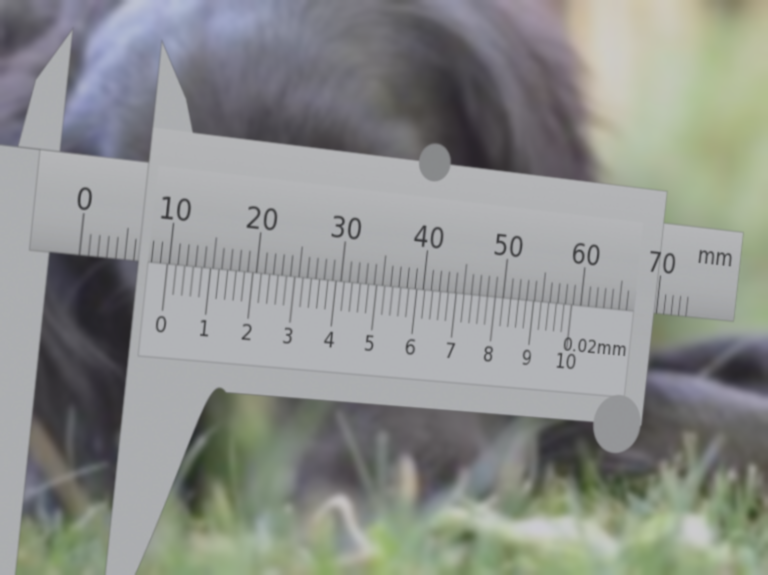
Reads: 9.8mm
